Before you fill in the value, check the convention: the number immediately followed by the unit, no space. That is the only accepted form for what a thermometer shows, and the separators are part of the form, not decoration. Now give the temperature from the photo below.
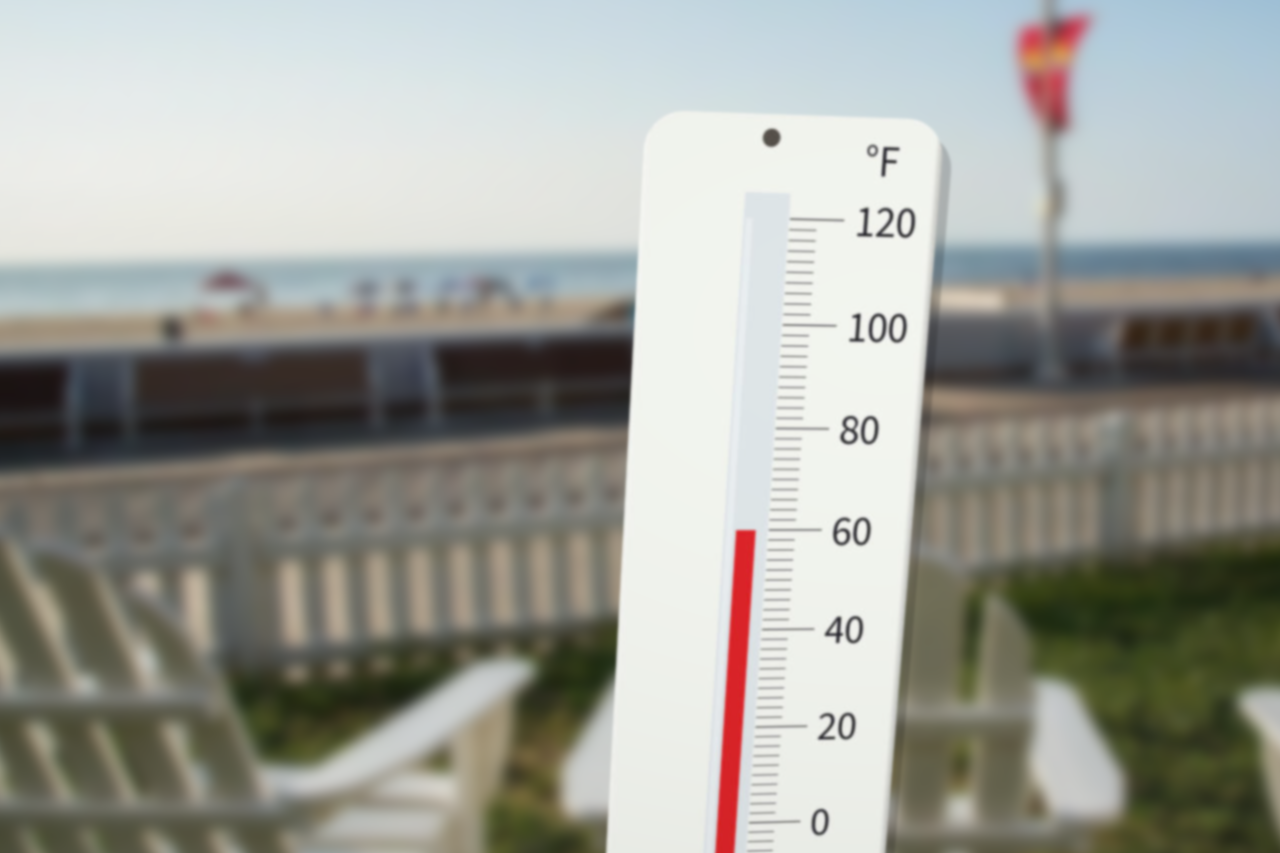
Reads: 60°F
